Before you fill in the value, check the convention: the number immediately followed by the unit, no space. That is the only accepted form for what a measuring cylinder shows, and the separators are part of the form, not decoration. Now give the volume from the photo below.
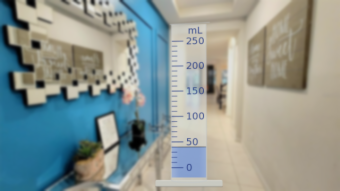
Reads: 40mL
